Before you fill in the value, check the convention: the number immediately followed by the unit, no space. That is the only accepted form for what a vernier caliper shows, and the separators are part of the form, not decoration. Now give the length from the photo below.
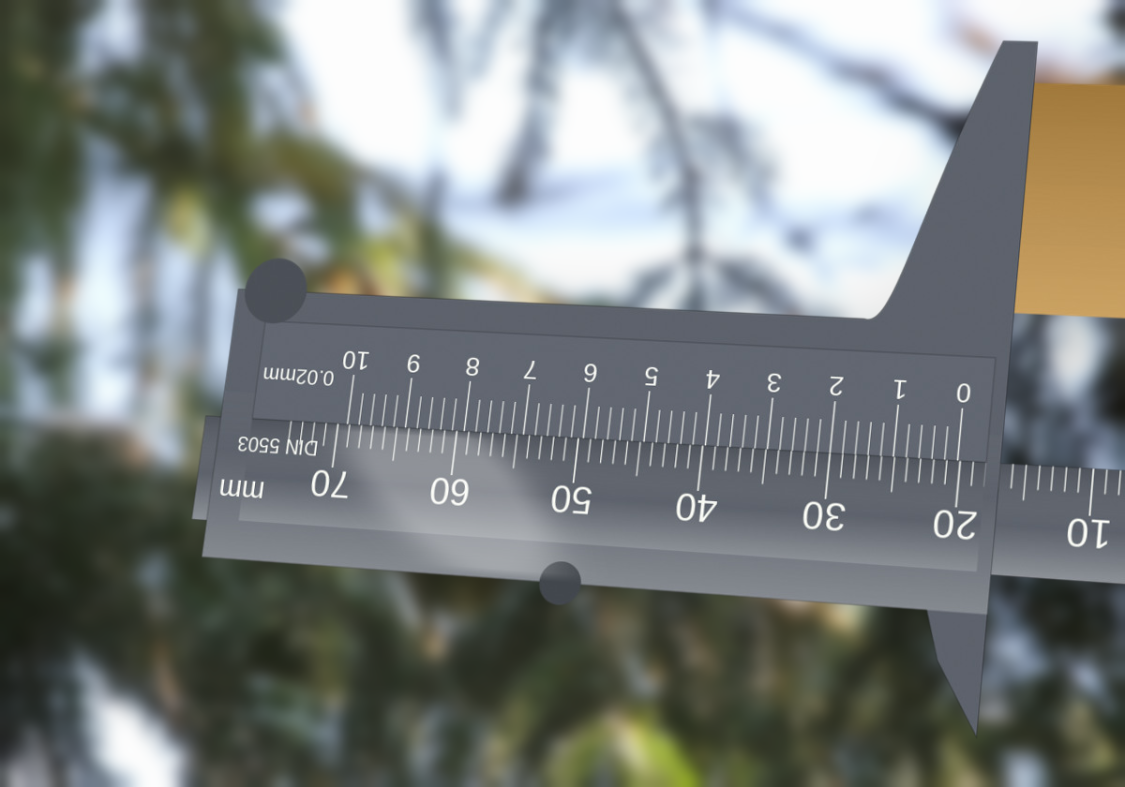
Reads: 20.2mm
